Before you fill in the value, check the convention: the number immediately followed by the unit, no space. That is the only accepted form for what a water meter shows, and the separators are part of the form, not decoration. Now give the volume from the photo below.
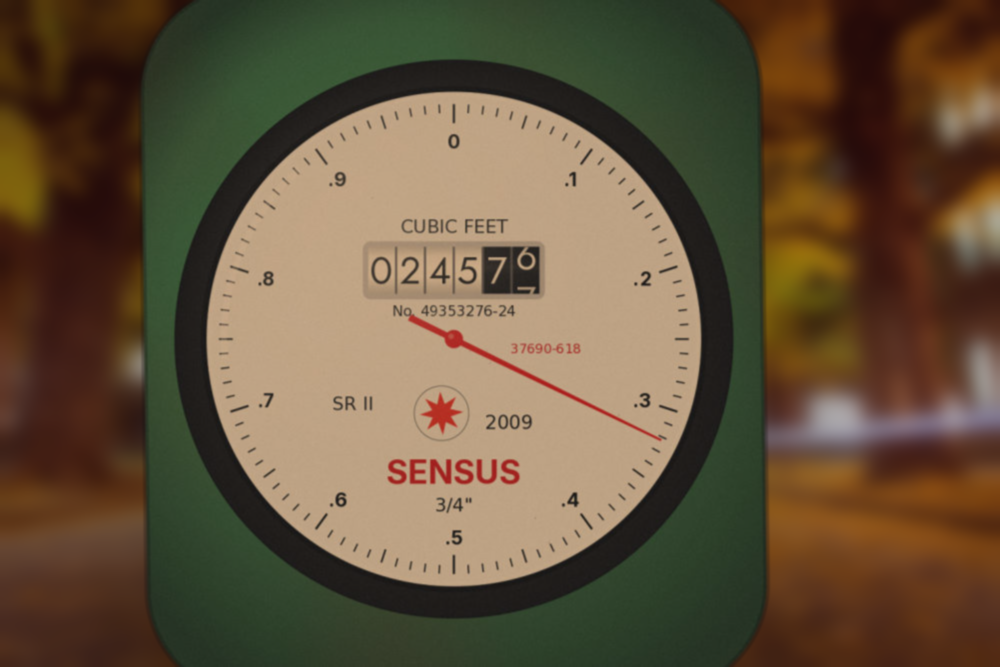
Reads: 24576.32ft³
